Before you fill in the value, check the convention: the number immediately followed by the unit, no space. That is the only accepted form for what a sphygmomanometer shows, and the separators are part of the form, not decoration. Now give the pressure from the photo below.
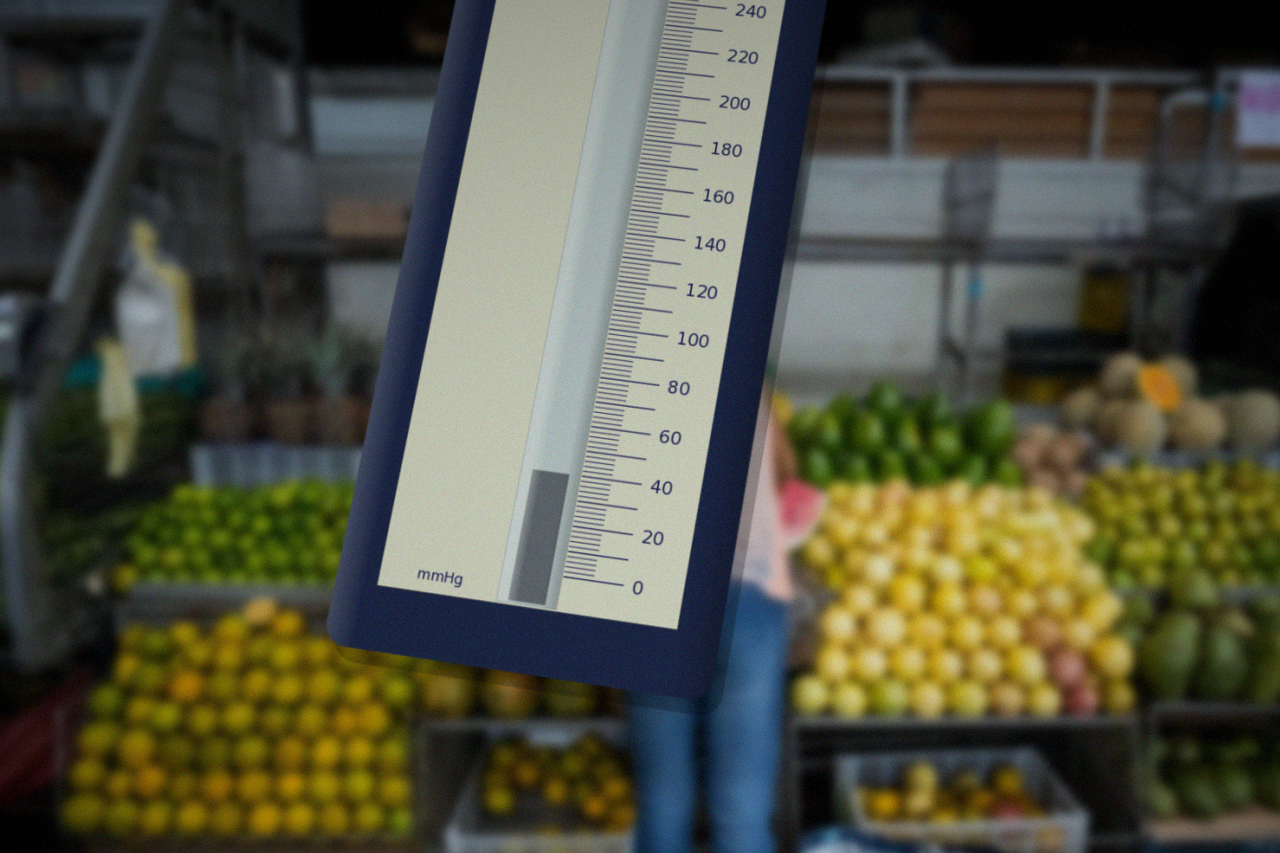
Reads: 40mmHg
